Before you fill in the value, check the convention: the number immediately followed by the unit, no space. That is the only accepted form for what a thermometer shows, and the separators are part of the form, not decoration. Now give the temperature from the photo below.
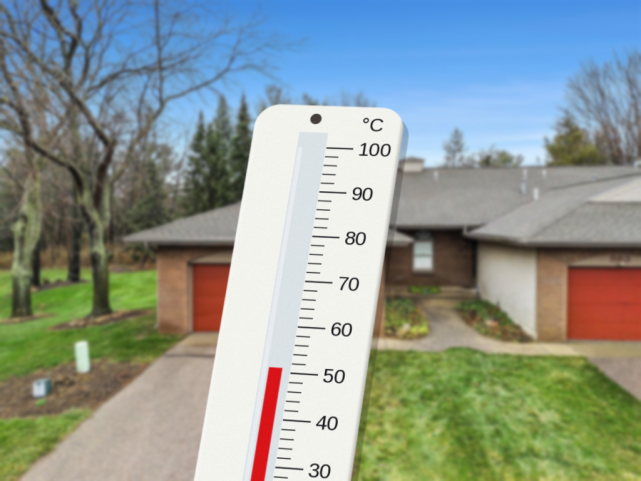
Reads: 51°C
